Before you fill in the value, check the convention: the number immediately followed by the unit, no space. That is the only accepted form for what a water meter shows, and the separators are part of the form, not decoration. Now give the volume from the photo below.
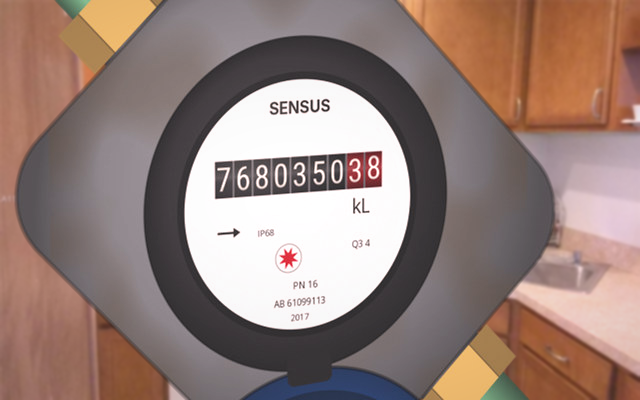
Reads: 7680350.38kL
